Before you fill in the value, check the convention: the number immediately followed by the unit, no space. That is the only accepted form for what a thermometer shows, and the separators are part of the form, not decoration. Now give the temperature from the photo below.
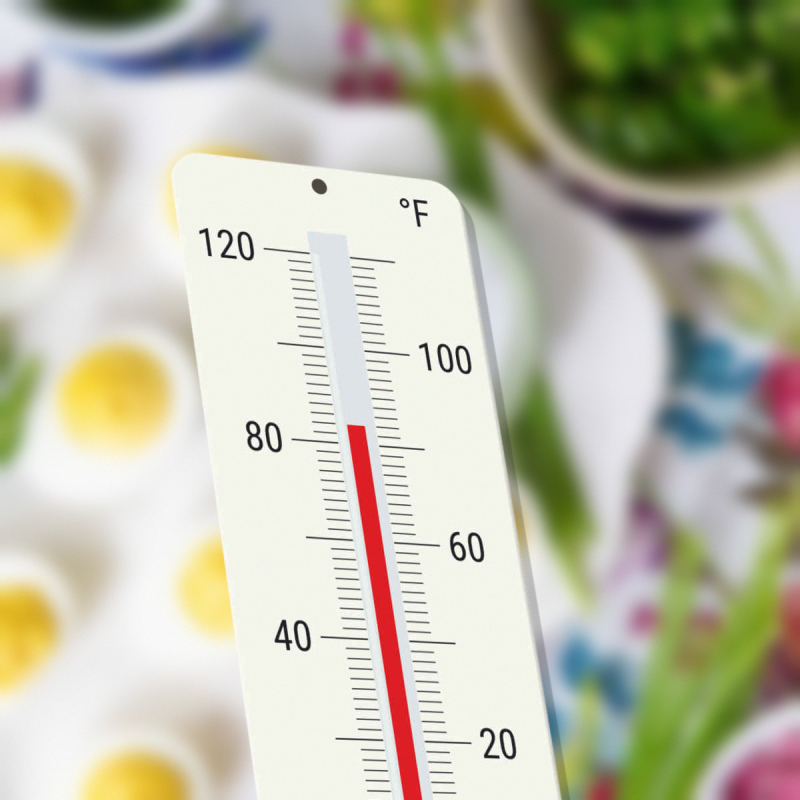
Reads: 84°F
